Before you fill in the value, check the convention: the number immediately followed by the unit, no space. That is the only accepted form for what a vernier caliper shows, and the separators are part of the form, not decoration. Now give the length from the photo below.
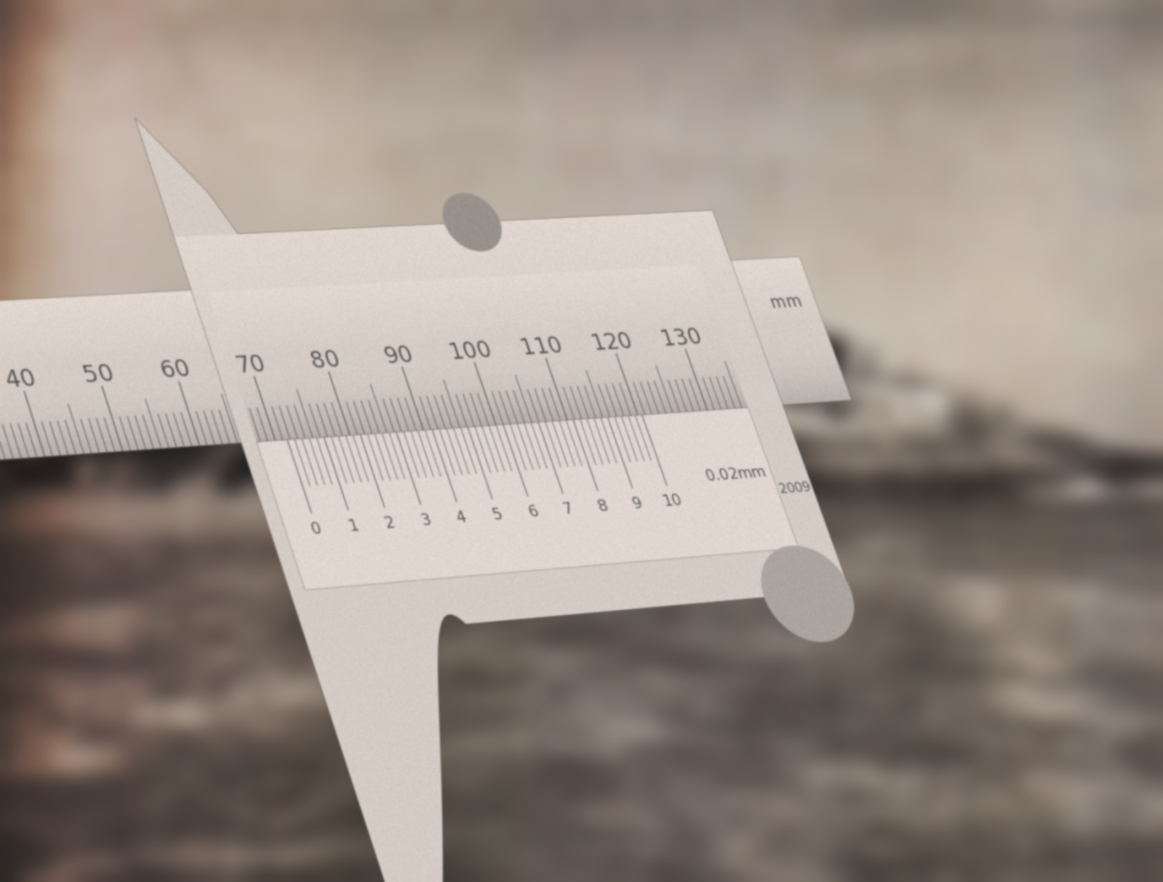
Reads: 71.6mm
